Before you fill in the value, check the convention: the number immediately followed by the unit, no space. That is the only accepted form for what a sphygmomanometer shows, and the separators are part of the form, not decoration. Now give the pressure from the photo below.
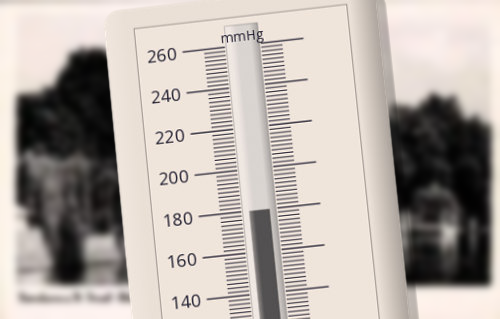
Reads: 180mmHg
